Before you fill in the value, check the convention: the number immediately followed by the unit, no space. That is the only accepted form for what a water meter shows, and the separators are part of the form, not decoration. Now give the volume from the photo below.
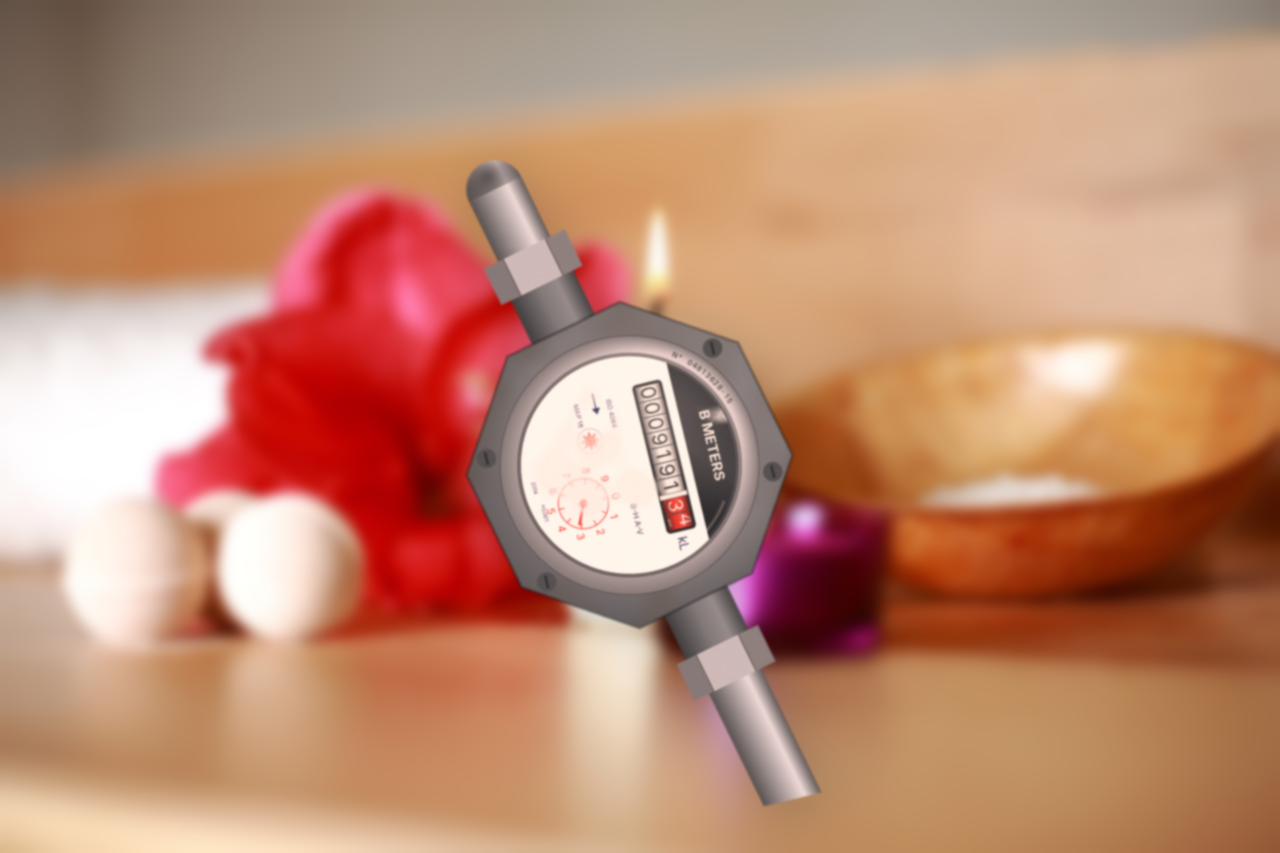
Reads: 9191.343kL
